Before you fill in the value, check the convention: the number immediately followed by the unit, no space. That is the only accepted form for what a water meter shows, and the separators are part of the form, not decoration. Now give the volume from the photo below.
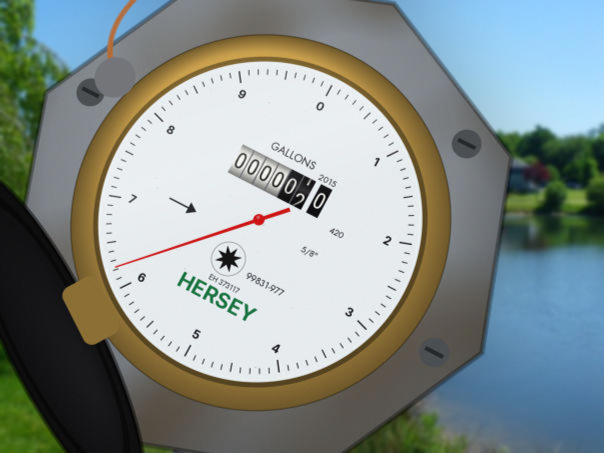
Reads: 16.2gal
